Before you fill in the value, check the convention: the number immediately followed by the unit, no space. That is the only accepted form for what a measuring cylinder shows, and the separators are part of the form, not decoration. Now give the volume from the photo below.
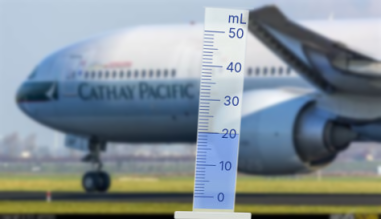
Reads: 20mL
